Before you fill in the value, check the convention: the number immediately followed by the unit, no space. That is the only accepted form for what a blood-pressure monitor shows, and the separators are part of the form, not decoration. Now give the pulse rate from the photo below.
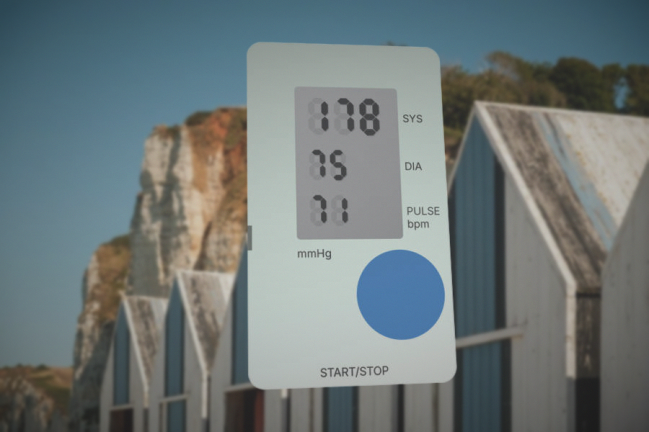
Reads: 71bpm
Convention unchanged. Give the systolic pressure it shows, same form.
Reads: 178mmHg
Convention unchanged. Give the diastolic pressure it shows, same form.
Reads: 75mmHg
